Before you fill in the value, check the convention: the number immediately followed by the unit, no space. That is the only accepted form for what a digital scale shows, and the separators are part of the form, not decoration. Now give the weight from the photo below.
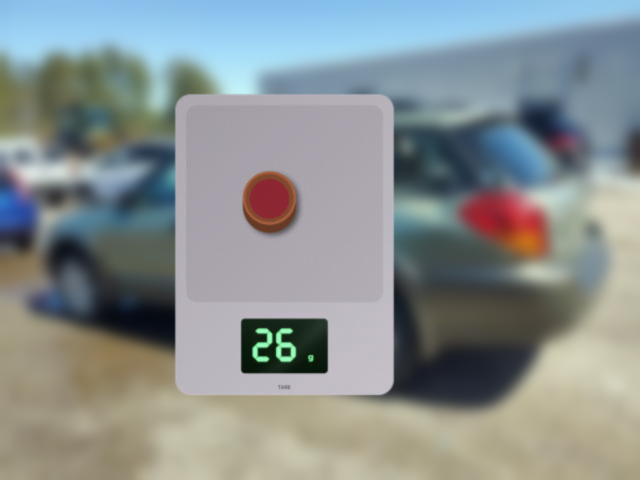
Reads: 26g
